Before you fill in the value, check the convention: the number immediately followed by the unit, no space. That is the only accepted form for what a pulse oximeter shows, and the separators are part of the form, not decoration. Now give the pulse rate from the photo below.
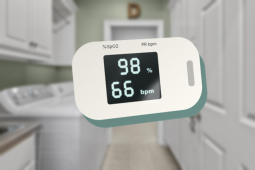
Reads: 66bpm
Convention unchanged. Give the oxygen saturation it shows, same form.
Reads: 98%
